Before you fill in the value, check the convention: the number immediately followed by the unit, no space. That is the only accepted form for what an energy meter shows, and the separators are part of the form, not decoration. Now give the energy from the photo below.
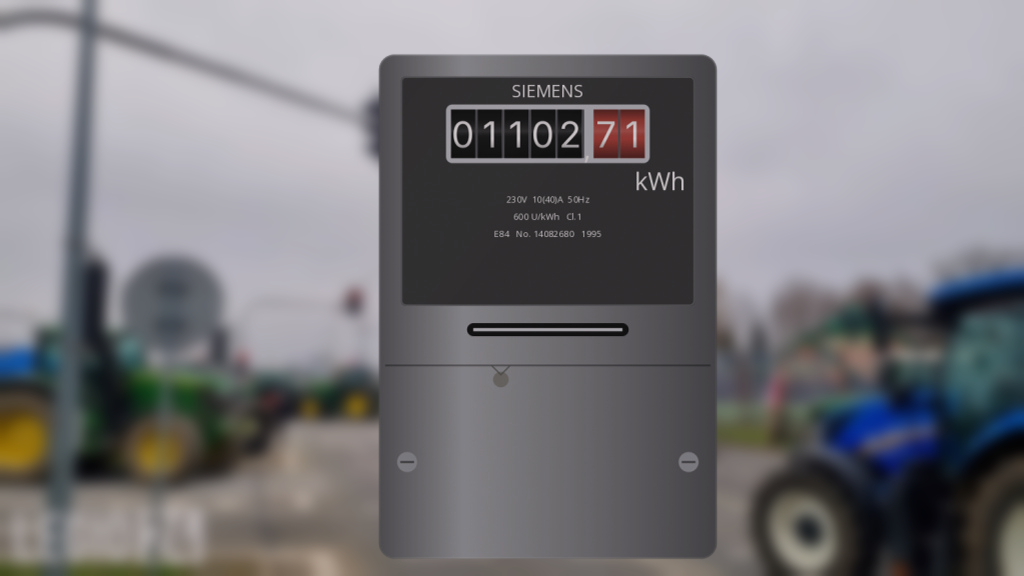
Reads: 1102.71kWh
